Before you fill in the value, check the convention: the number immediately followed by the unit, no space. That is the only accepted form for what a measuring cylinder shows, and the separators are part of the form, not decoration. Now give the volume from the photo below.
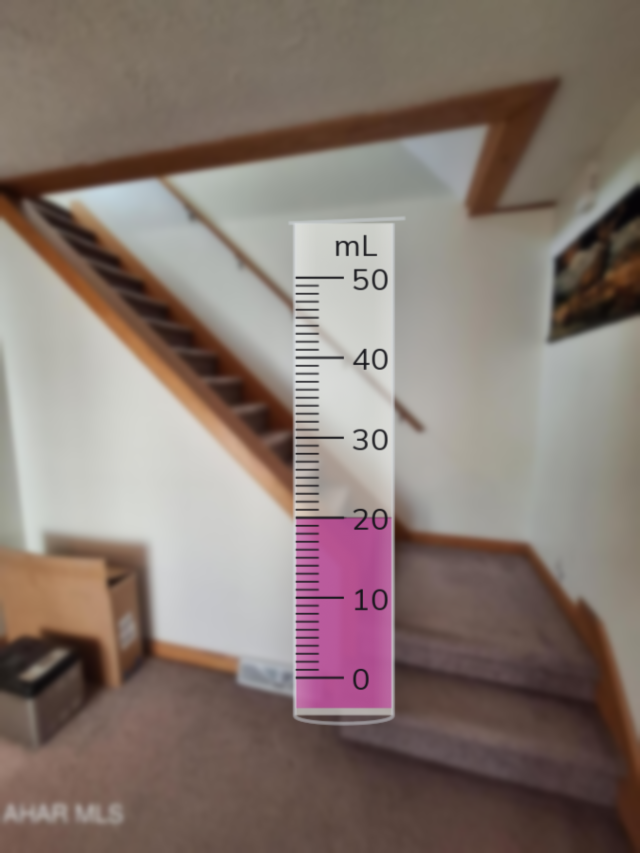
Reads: 20mL
